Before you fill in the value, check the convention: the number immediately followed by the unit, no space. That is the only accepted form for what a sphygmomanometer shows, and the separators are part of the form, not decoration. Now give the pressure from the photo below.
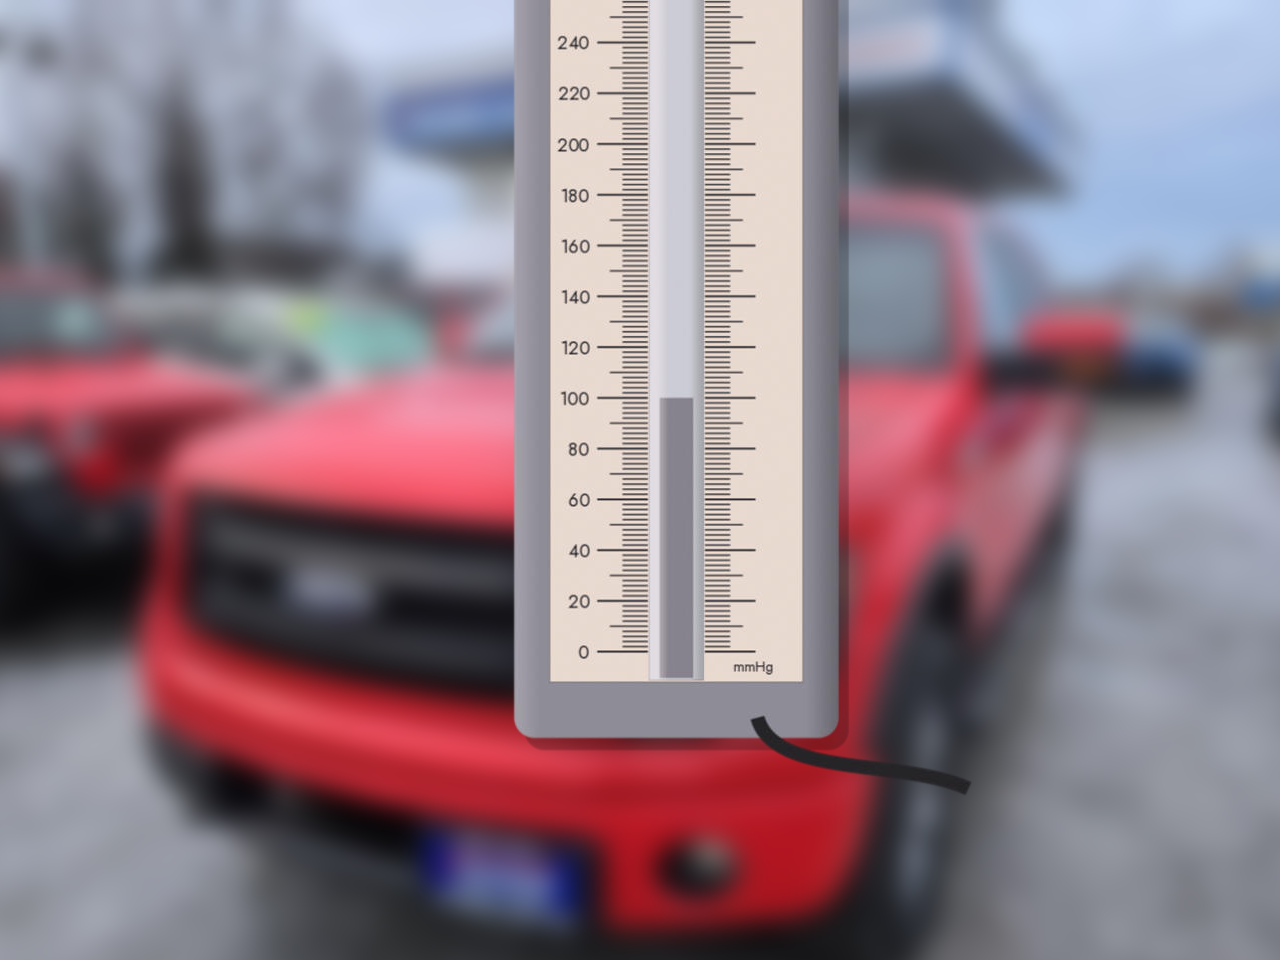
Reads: 100mmHg
